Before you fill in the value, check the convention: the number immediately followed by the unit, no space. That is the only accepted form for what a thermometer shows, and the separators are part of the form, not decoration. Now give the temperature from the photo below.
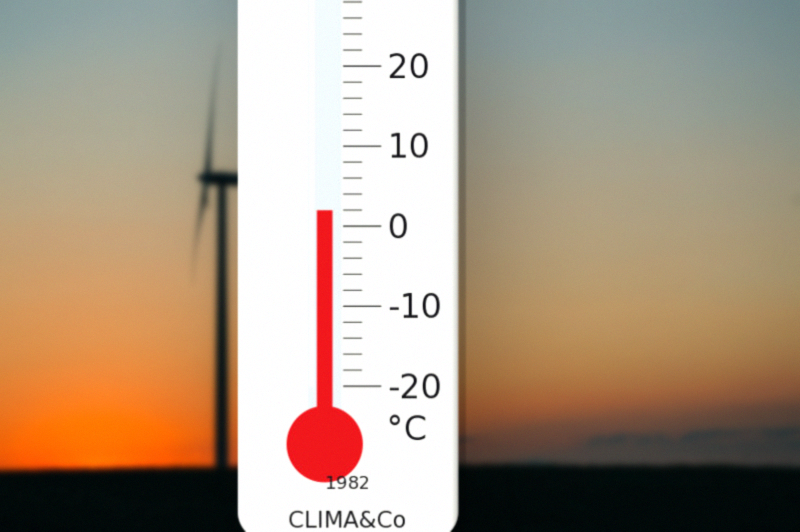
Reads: 2°C
